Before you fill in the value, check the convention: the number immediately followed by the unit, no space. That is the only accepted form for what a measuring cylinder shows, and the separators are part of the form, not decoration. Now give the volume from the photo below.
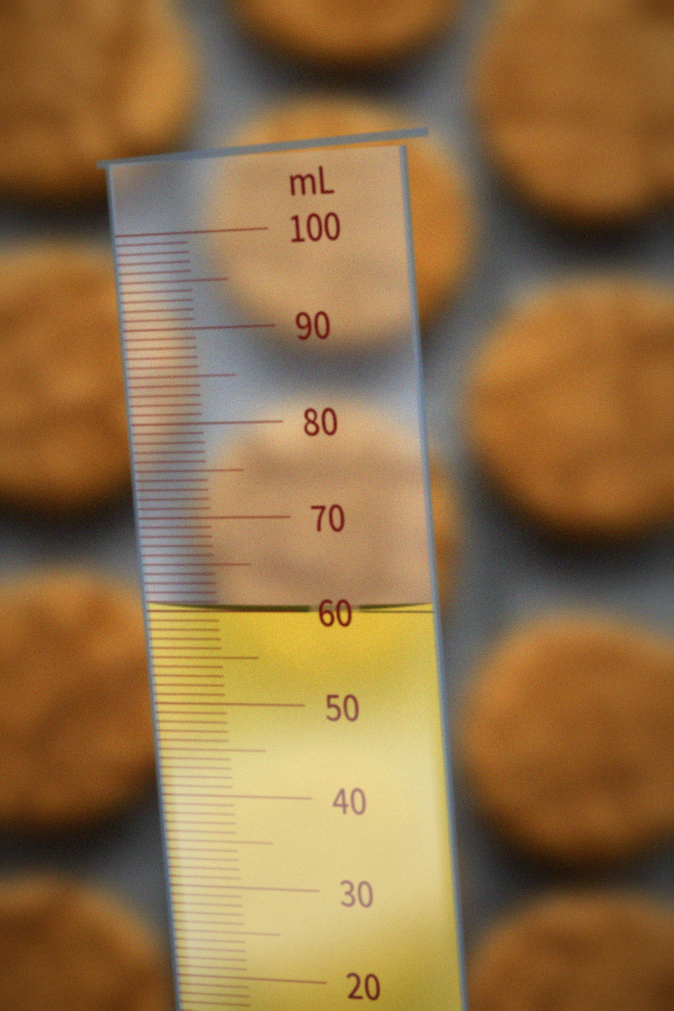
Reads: 60mL
